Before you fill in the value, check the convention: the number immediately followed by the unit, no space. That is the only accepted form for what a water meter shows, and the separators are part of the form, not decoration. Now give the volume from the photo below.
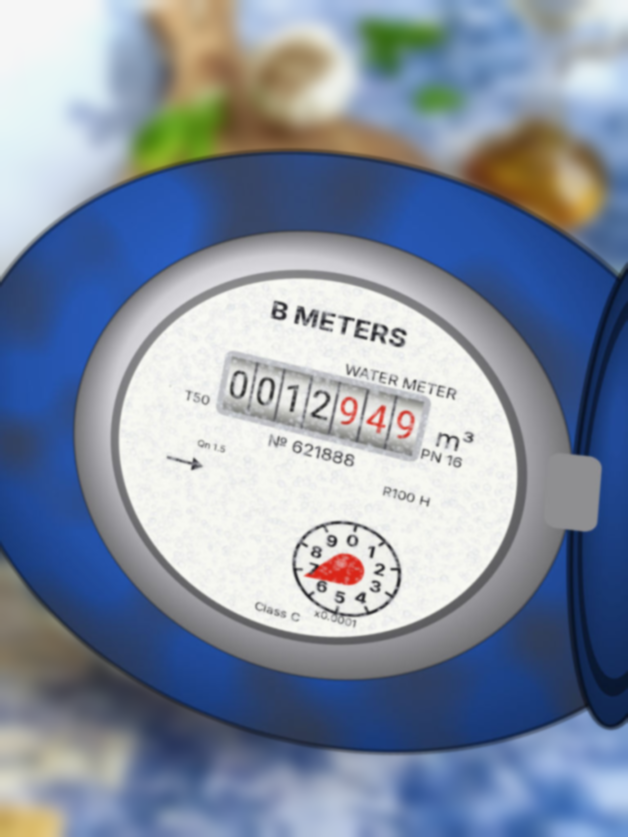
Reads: 12.9496m³
